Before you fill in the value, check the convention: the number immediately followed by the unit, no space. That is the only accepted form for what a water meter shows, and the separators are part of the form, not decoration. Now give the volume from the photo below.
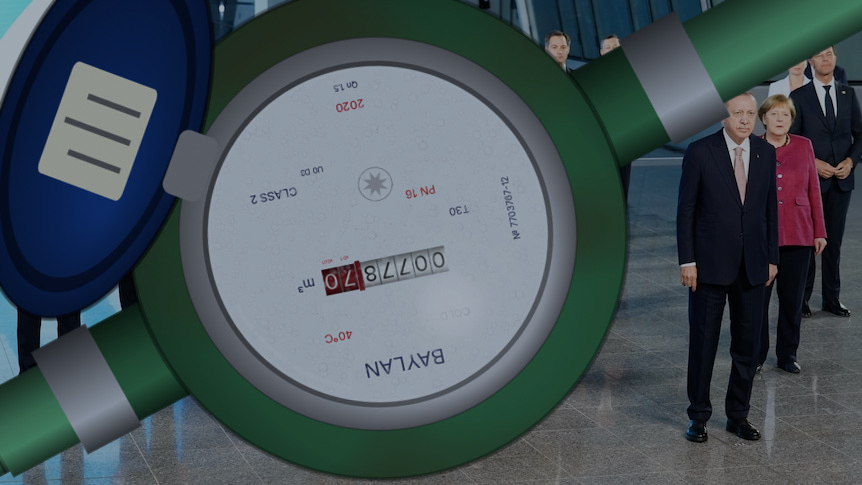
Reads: 778.70m³
